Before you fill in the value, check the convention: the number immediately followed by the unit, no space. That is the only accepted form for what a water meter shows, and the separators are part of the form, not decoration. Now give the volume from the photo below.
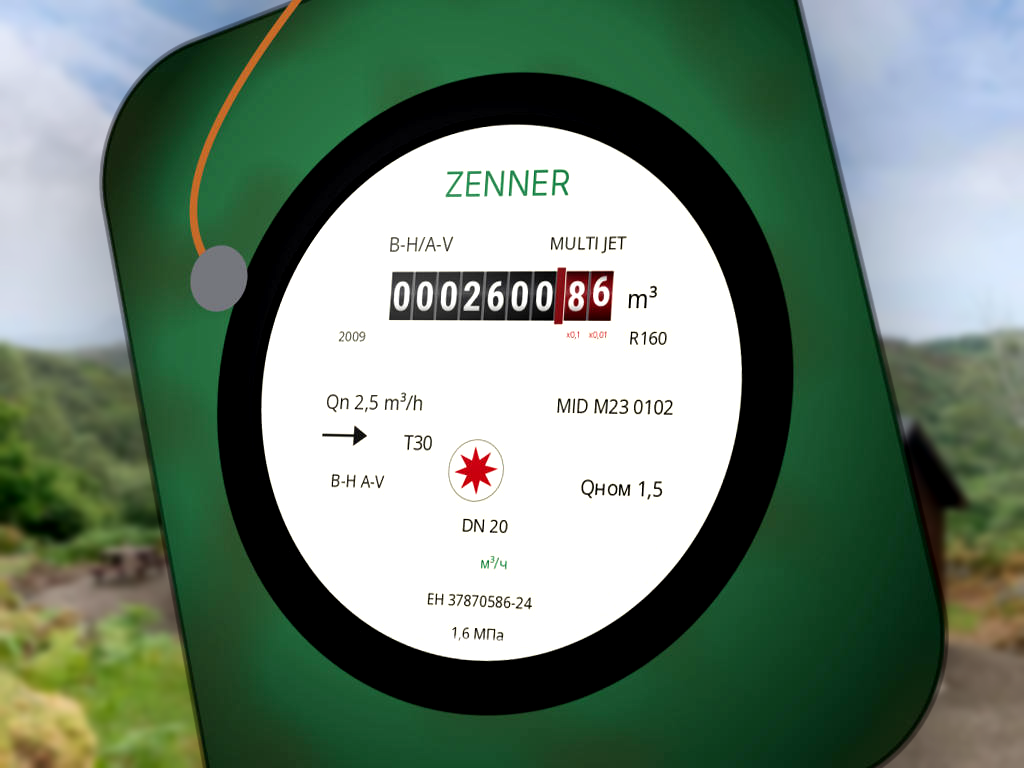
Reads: 2600.86m³
